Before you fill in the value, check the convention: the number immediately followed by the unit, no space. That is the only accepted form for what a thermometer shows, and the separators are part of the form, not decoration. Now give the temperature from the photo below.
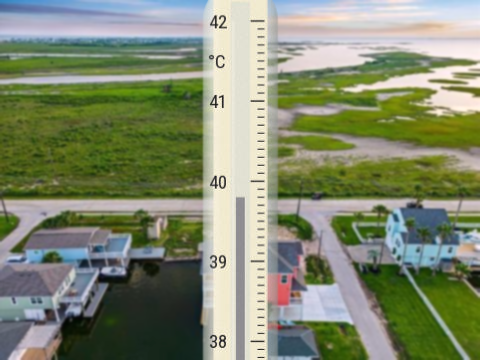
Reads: 39.8°C
